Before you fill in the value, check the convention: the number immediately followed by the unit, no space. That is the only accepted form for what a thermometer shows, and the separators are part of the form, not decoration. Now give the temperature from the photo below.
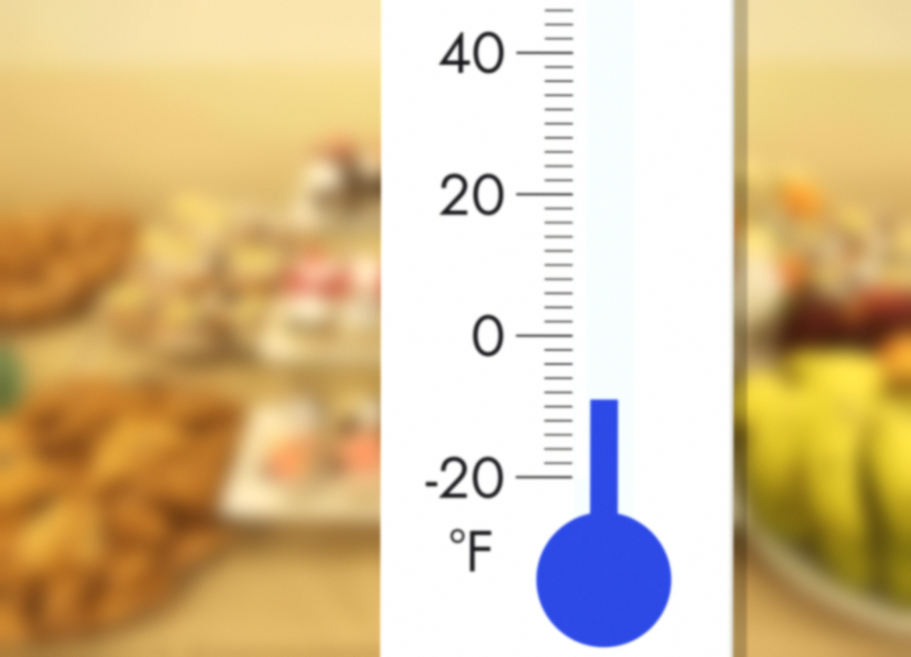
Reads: -9°F
